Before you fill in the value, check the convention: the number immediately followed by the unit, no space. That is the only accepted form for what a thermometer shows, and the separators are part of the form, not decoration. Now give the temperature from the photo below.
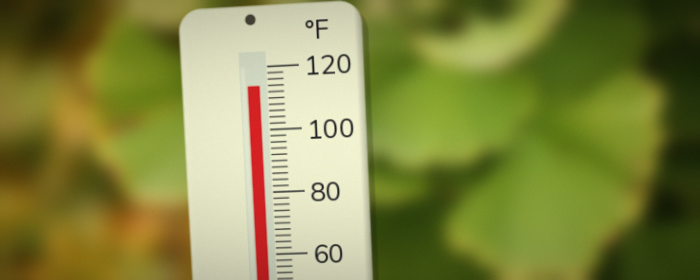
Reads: 114°F
